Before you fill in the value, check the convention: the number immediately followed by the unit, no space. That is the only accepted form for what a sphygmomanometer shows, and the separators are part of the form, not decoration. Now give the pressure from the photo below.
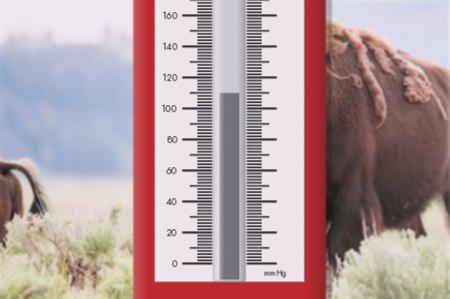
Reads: 110mmHg
